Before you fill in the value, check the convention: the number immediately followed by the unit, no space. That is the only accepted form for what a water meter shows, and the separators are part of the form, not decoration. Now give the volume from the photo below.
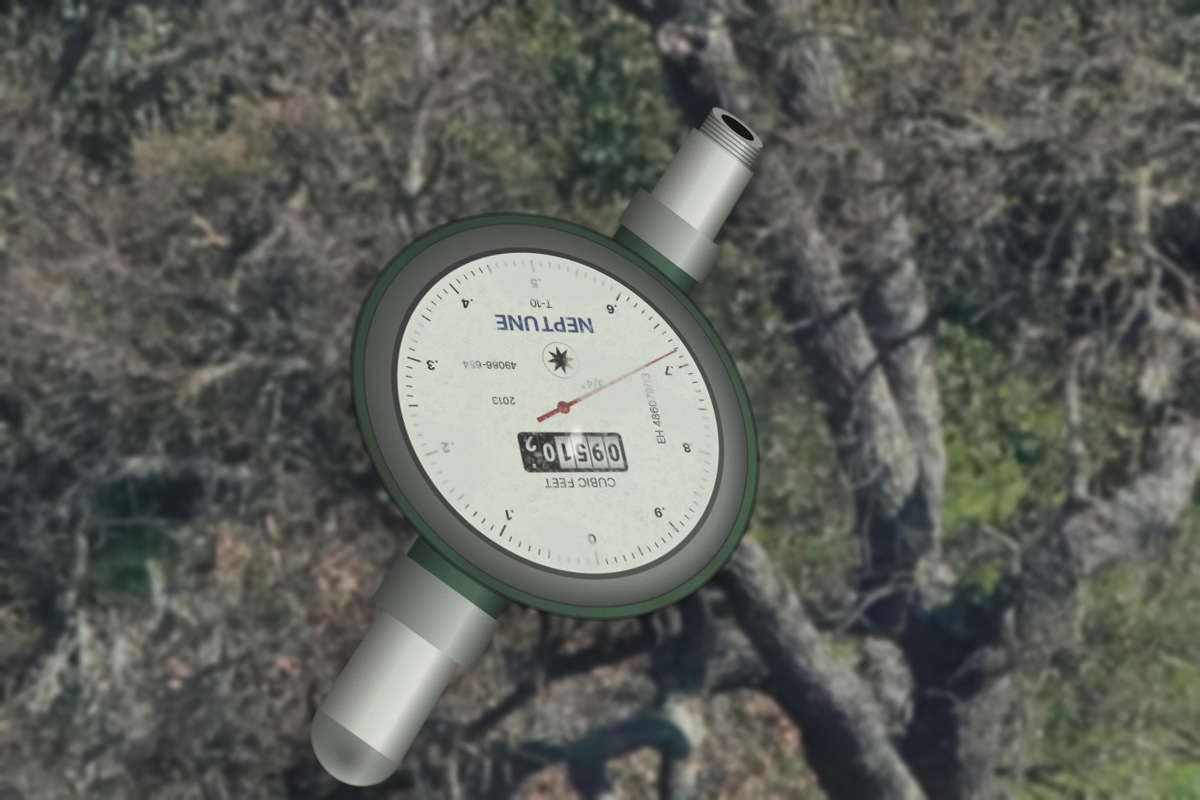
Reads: 95101.68ft³
